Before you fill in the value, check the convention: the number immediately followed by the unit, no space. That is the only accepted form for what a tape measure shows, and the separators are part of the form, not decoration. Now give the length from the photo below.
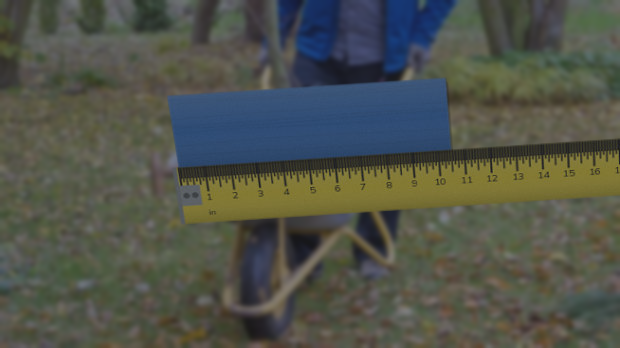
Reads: 10.5in
